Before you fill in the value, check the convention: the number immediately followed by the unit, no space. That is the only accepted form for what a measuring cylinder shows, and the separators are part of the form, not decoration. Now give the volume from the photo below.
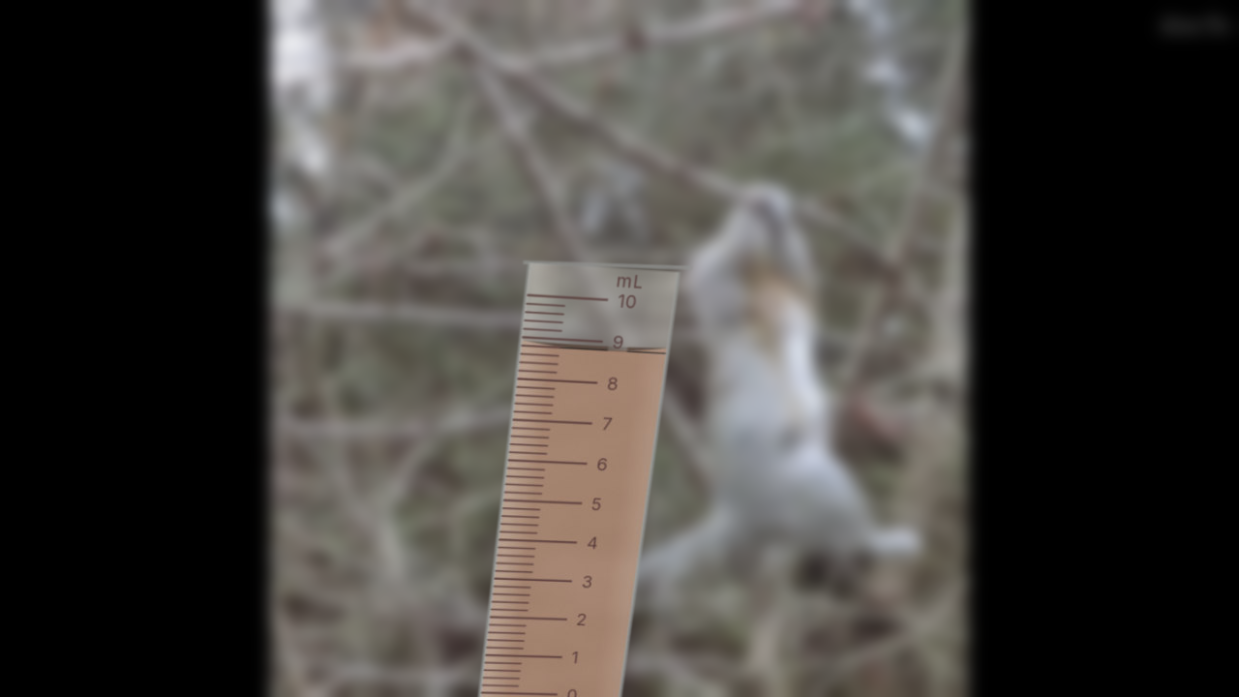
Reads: 8.8mL
